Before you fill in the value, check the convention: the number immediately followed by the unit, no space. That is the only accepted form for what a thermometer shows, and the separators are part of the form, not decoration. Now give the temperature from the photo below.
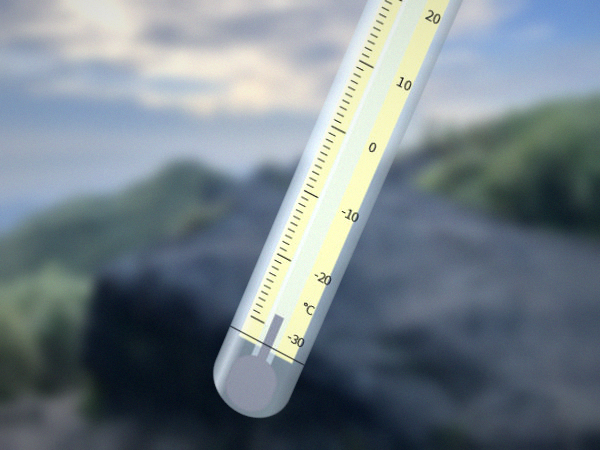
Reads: -28°C
